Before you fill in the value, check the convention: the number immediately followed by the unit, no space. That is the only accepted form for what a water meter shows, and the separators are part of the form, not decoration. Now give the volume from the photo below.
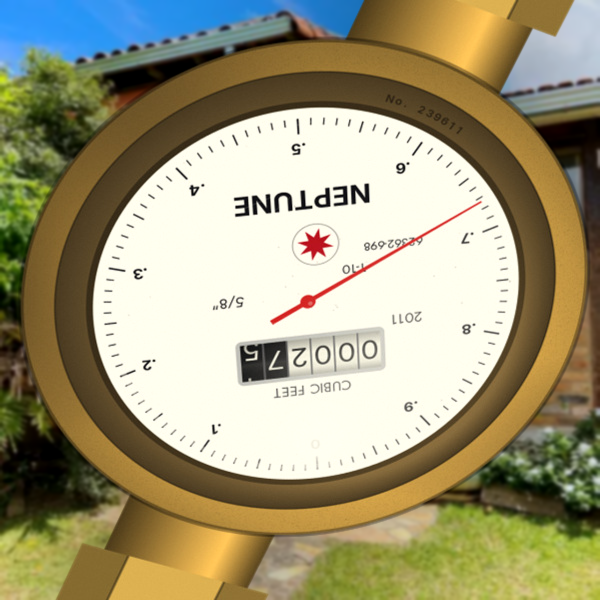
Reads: 274.67ft³
